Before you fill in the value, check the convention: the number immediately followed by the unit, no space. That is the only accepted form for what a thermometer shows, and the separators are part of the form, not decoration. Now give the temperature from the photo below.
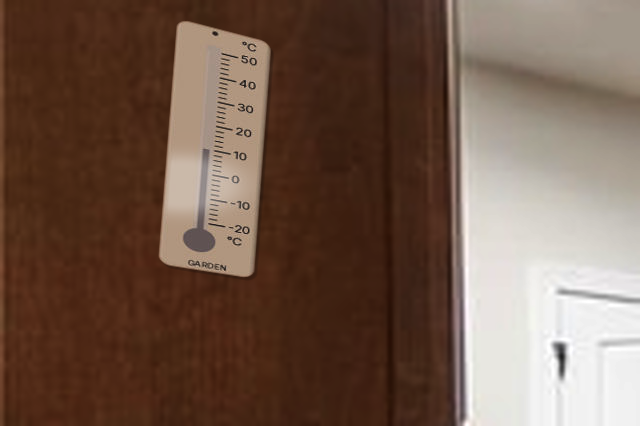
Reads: 10°C
